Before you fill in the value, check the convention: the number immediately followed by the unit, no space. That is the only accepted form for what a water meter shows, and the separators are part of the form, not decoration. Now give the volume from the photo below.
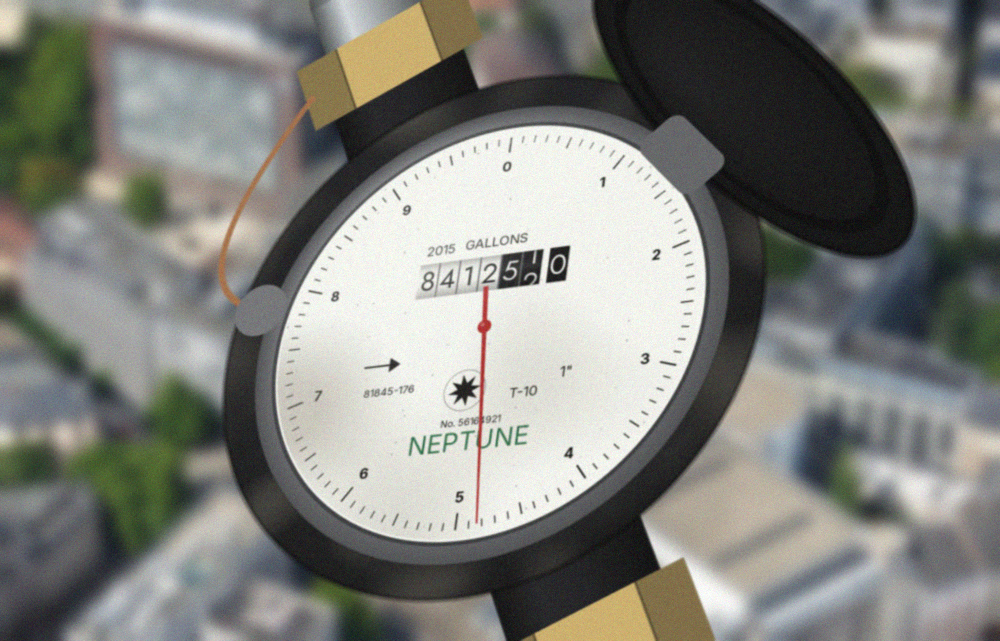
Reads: 8412514.8gal
